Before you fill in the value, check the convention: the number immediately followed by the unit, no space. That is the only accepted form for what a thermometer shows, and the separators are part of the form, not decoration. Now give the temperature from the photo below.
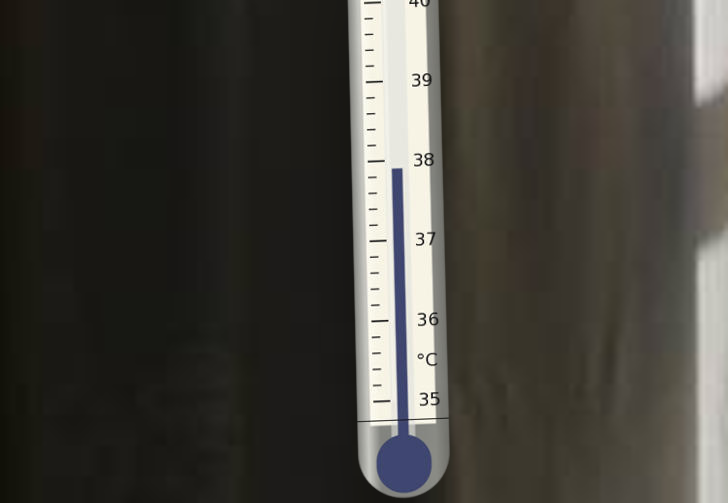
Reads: 37.9°C
